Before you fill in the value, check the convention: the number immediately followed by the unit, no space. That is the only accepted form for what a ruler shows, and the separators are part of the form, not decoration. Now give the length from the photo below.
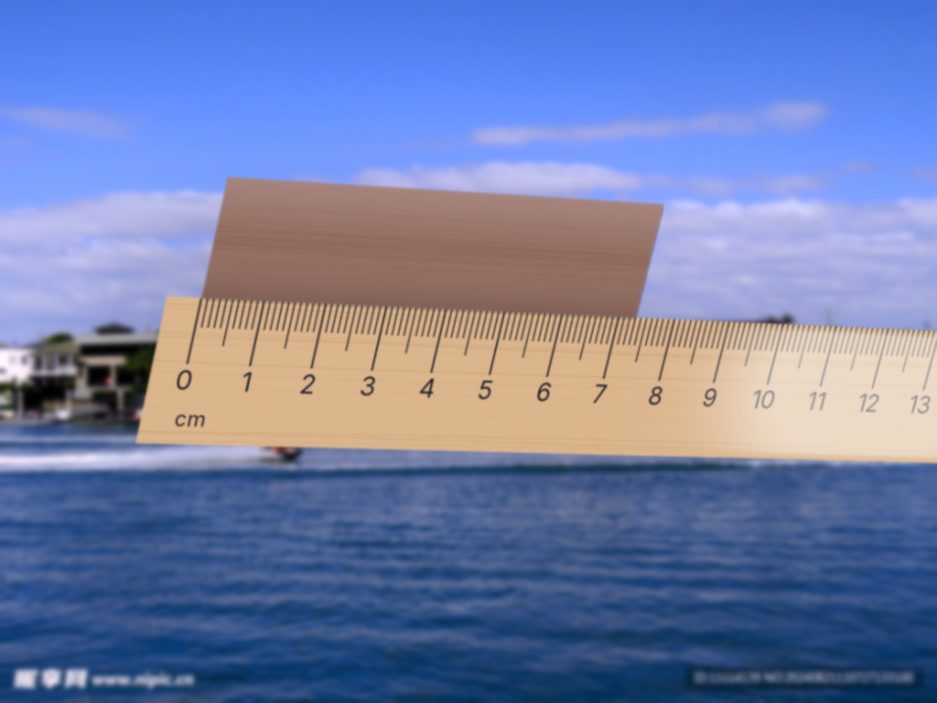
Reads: 7.3cm
